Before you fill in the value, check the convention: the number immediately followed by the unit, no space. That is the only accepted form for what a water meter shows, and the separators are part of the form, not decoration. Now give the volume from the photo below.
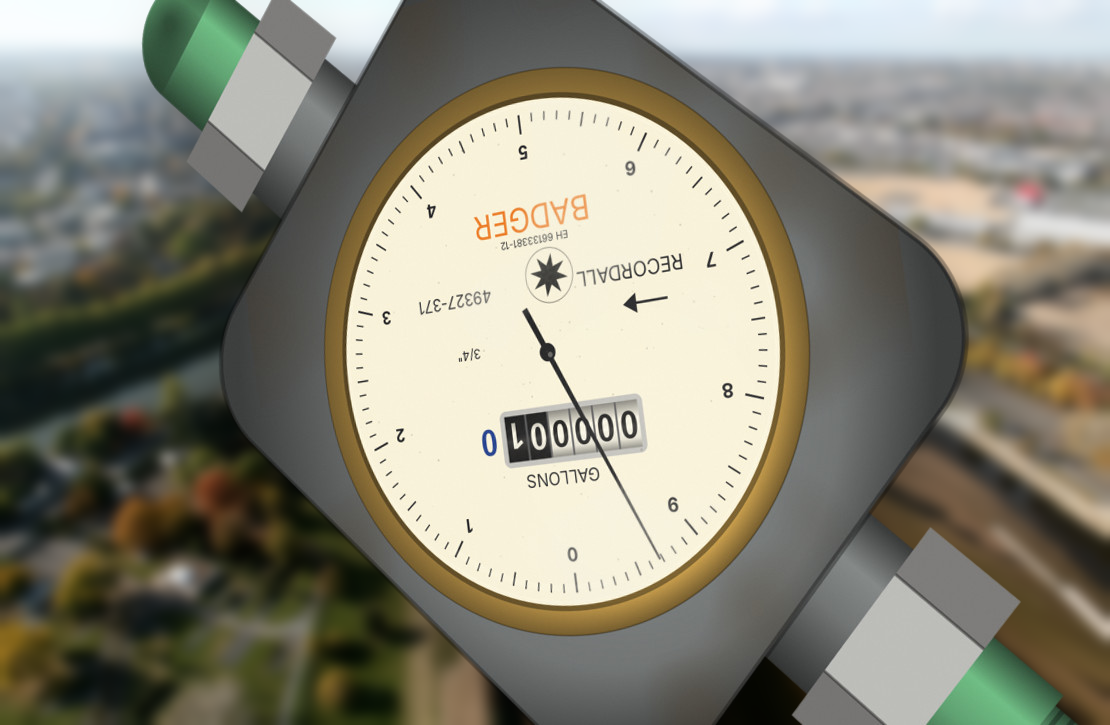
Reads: 9.3gal
